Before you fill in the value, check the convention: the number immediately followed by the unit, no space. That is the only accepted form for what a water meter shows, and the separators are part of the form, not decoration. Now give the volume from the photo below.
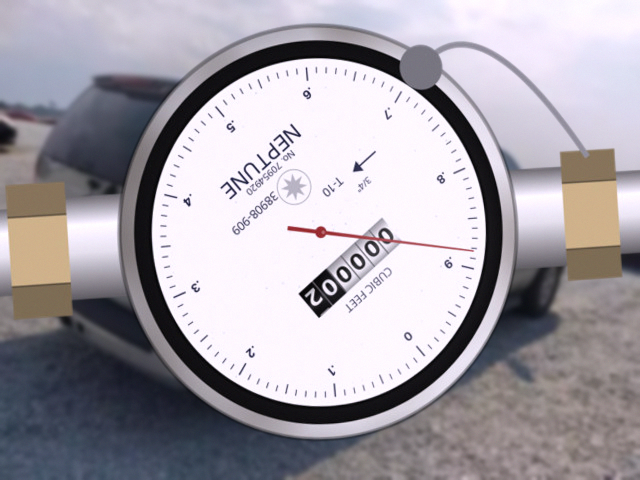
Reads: 1.88ft³
